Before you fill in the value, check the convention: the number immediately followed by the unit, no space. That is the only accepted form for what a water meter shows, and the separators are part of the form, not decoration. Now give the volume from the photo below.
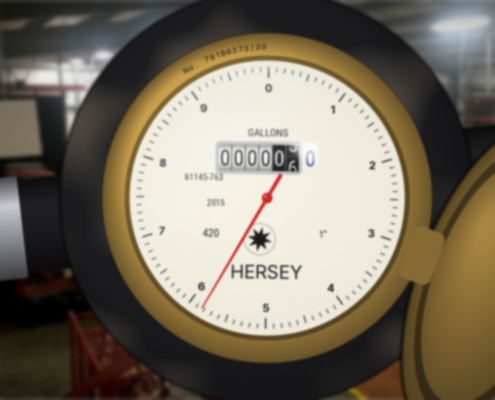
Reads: 55.8gal
